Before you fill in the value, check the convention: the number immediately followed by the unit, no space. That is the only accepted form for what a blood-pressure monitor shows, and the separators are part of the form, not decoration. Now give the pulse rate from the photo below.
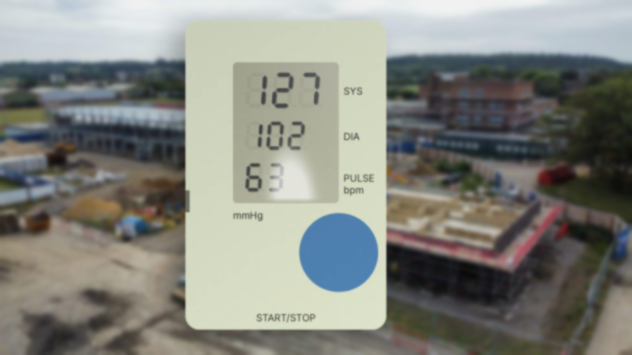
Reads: 63bpm
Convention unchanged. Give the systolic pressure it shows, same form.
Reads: 127mmHg
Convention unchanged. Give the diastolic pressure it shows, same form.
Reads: 102mmHg
